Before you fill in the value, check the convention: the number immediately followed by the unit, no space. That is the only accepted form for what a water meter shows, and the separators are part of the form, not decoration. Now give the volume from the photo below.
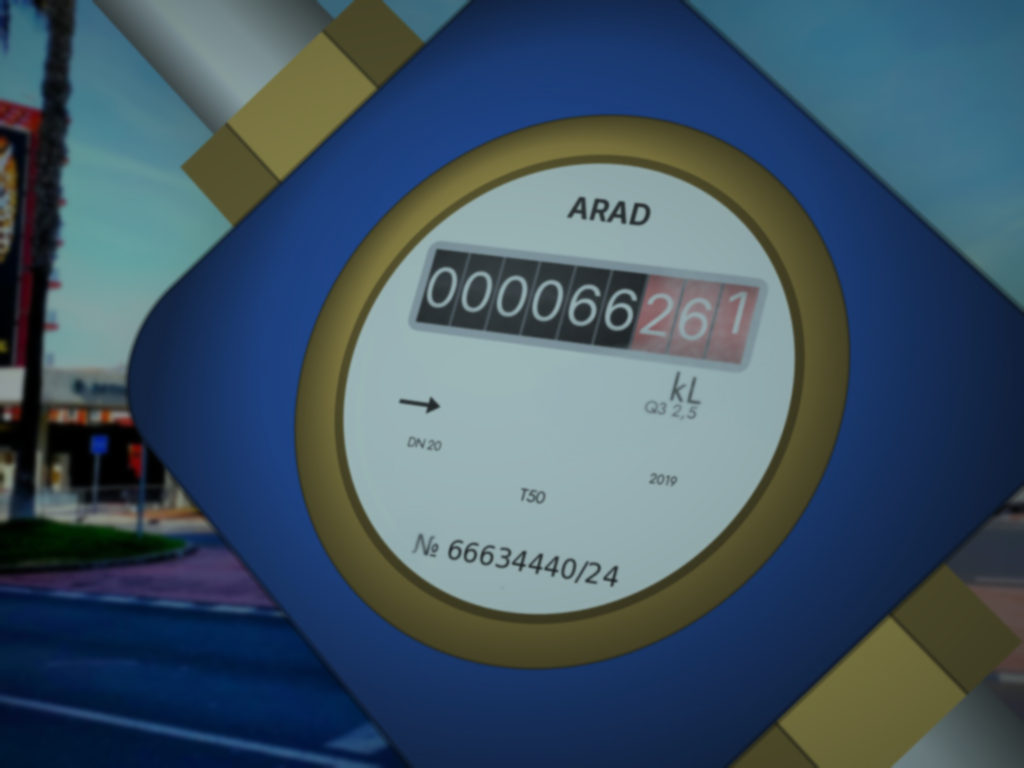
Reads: 66.261kL
